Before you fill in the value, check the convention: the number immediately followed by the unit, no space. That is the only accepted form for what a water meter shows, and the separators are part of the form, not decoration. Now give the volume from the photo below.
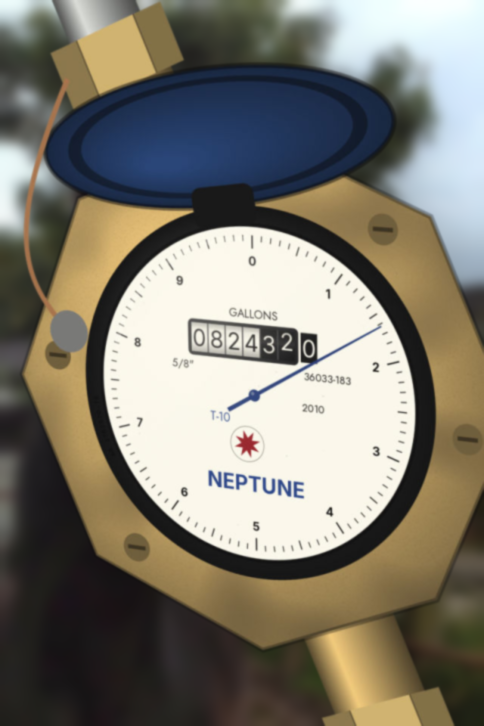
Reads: 824321.6gal
